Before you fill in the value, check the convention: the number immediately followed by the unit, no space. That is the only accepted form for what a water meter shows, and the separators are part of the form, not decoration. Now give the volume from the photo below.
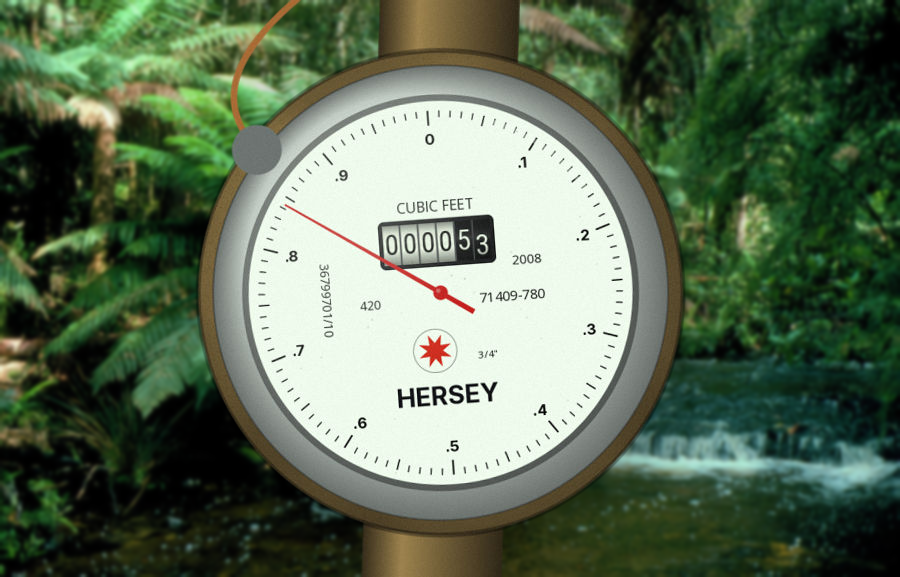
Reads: 52.84ft³
